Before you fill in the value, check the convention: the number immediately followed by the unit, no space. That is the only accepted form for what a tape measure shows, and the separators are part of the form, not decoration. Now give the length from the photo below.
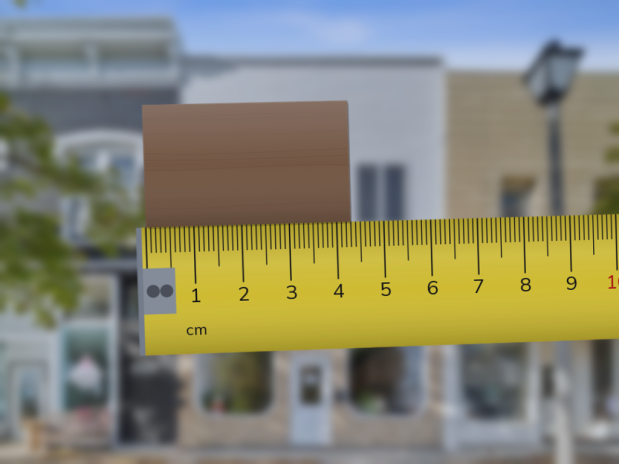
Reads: 4.3cm
